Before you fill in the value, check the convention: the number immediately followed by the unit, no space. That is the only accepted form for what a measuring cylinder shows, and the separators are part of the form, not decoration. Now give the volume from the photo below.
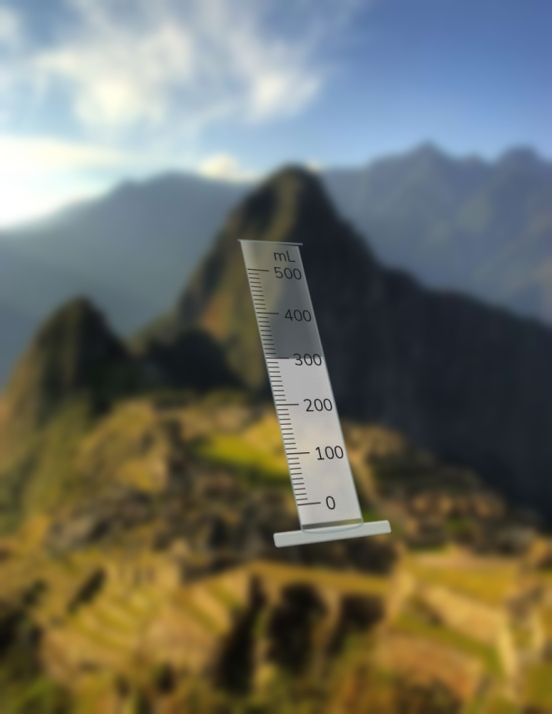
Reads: 300mL
